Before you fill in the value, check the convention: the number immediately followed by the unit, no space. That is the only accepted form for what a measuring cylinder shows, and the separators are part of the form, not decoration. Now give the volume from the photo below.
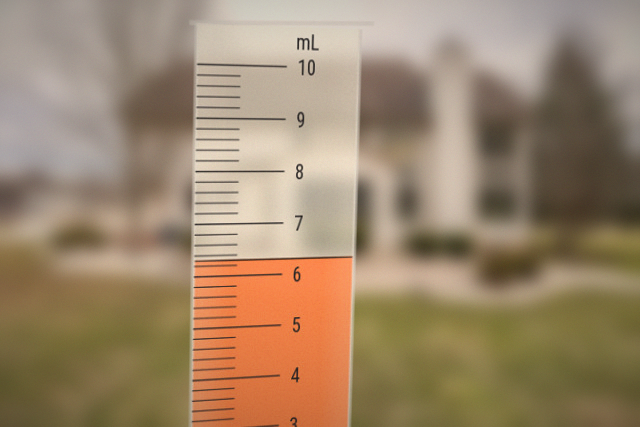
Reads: 6.3mL
